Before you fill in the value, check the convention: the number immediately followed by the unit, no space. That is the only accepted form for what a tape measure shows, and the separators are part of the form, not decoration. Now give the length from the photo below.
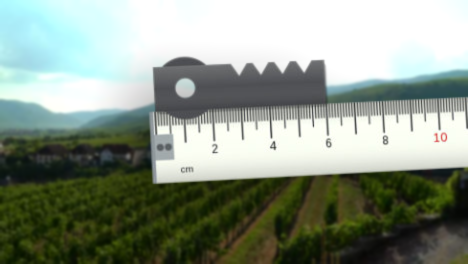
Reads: 6cm
